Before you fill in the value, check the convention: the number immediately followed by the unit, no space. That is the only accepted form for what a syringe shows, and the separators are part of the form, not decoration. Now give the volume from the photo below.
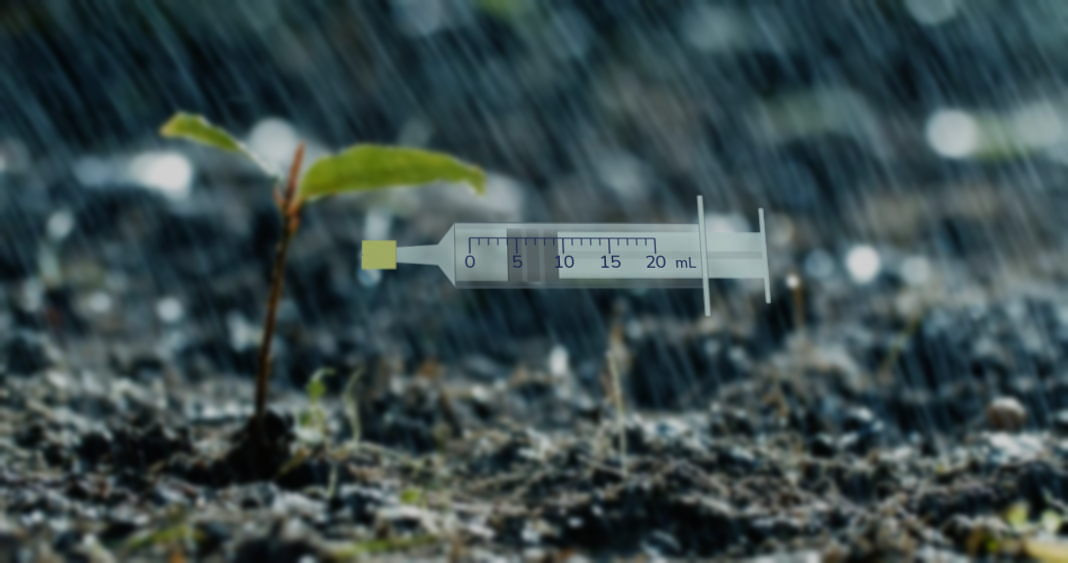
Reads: 4mL
